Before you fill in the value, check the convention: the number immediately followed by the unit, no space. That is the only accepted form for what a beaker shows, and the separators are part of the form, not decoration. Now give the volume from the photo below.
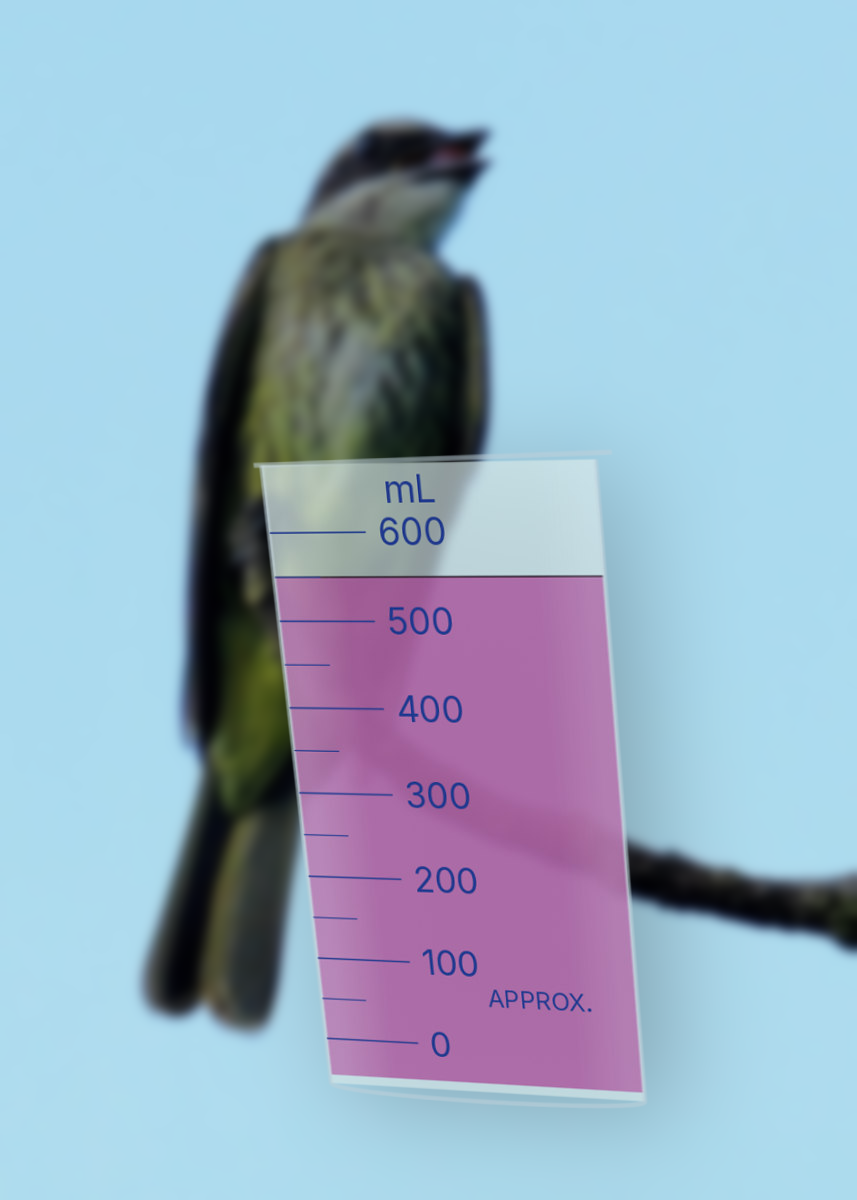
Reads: 550mL
